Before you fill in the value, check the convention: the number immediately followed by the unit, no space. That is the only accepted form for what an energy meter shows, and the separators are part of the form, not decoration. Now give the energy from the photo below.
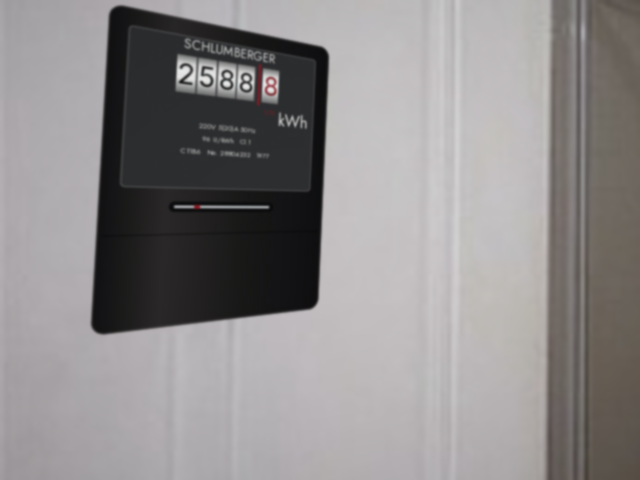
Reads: 2588.8kWh
